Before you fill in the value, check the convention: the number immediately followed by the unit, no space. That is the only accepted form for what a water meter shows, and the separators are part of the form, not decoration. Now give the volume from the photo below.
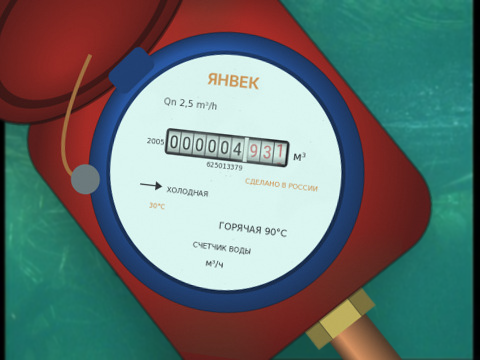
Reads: 4.931m³
